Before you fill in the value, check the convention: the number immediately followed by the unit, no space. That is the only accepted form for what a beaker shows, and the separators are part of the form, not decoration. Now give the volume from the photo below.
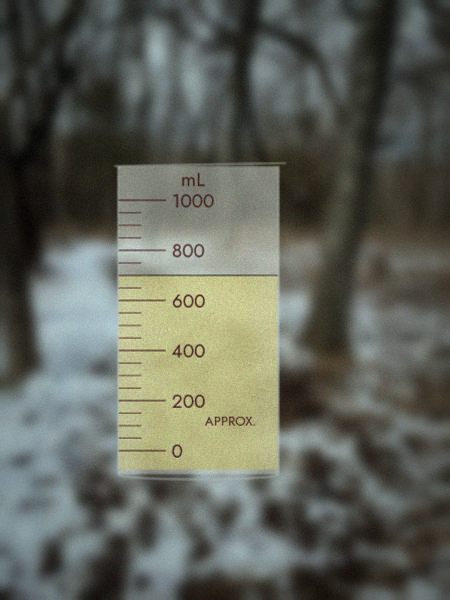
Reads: 700mL
